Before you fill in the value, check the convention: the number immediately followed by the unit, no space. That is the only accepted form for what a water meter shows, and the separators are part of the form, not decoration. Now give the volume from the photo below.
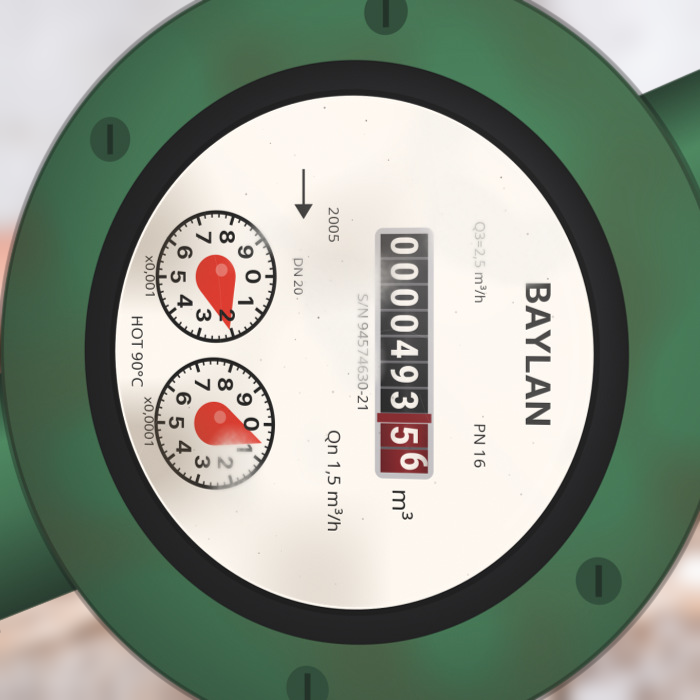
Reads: 493.5620m³
